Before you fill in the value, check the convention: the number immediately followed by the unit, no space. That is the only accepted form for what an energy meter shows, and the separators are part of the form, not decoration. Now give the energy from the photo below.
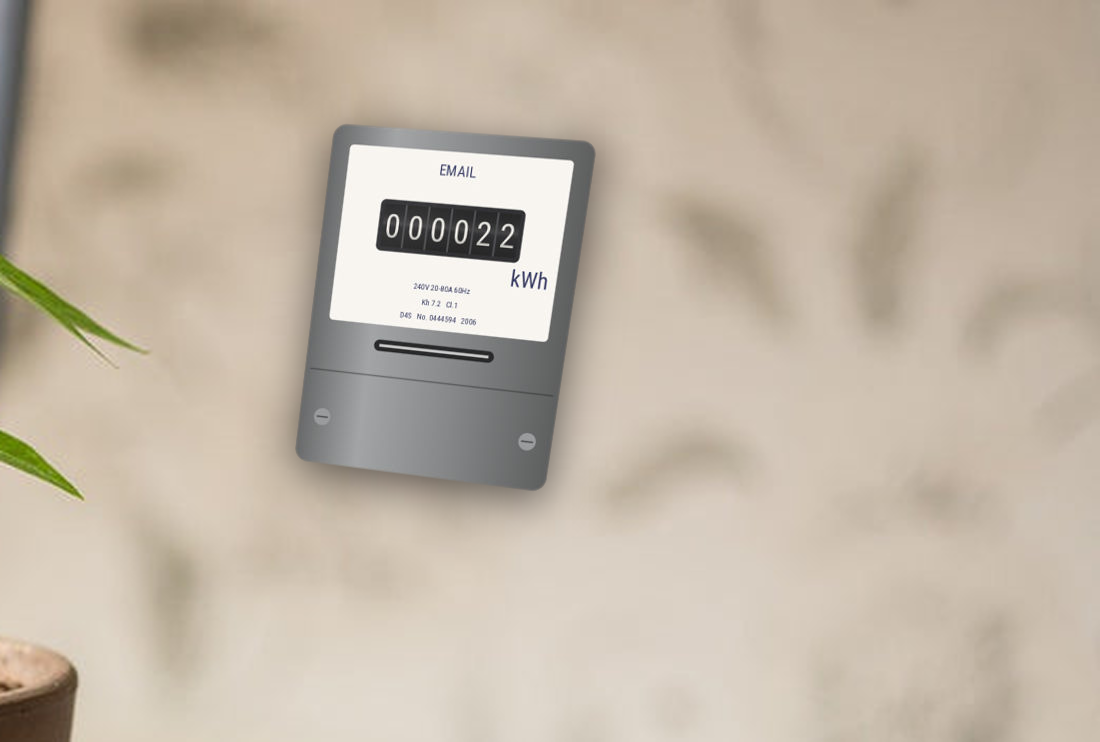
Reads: 22kWh
